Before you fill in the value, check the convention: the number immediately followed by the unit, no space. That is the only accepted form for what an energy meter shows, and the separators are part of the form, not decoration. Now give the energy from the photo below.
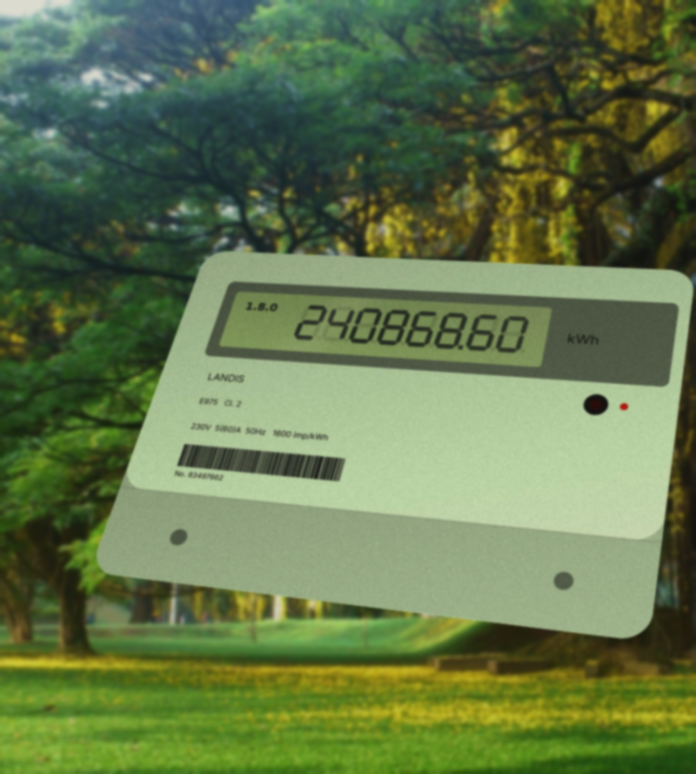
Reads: 240868.60kWh
